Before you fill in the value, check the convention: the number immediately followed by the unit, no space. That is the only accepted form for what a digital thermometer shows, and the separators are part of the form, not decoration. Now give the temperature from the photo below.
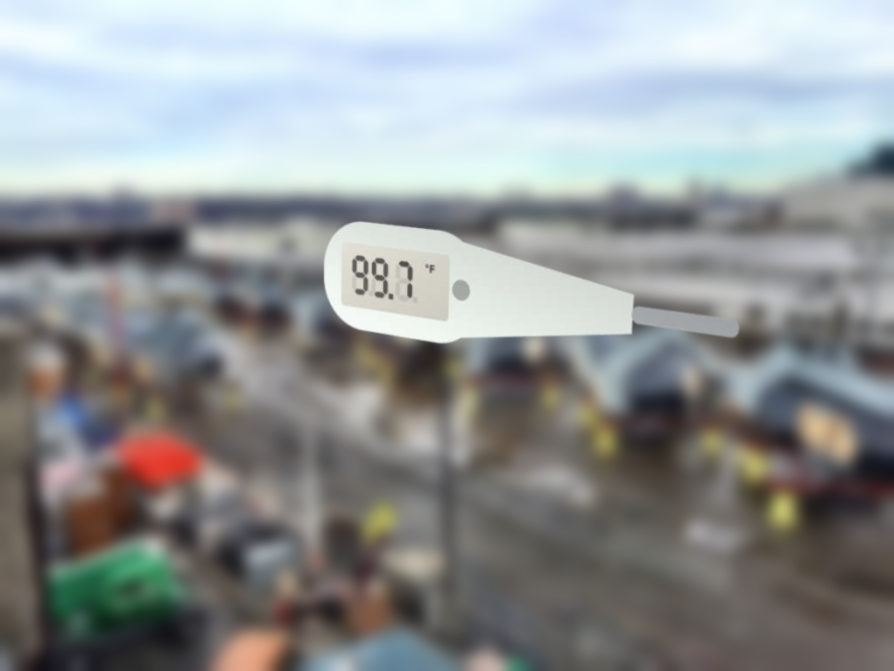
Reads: 99.7°F
